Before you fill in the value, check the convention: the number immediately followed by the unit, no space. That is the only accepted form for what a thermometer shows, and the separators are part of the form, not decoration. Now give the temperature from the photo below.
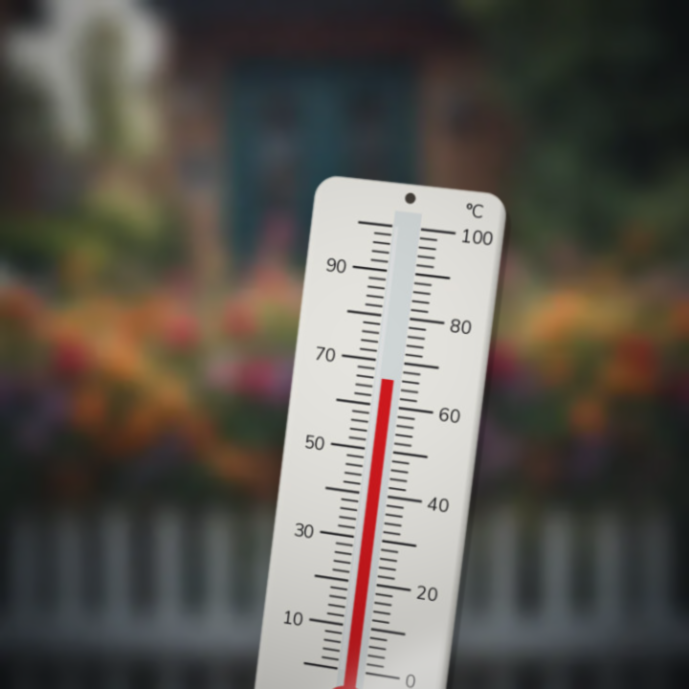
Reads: 66°C
